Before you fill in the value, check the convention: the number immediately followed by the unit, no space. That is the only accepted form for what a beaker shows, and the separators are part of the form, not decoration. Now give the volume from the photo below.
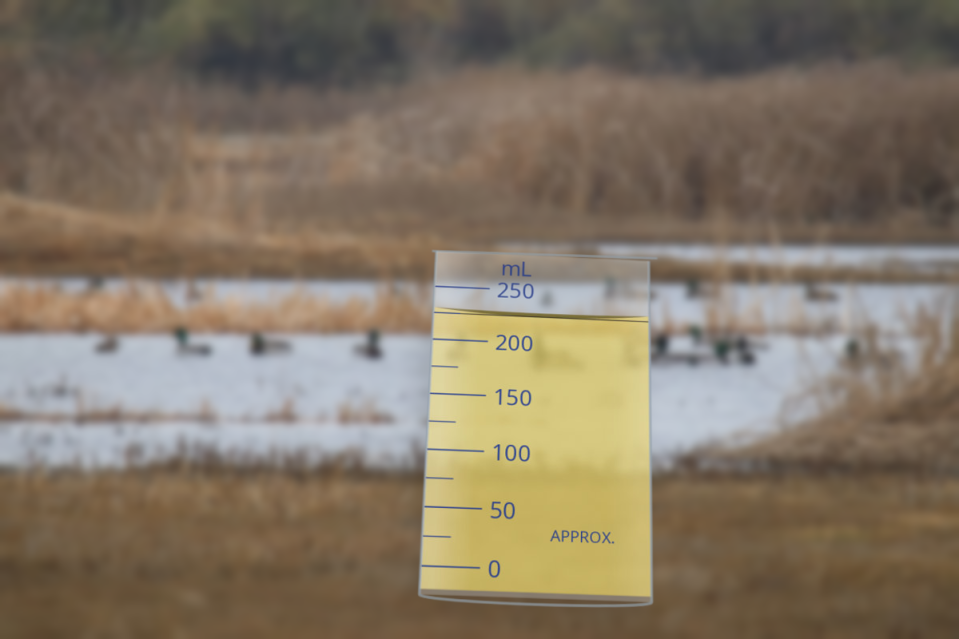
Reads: 225mL
